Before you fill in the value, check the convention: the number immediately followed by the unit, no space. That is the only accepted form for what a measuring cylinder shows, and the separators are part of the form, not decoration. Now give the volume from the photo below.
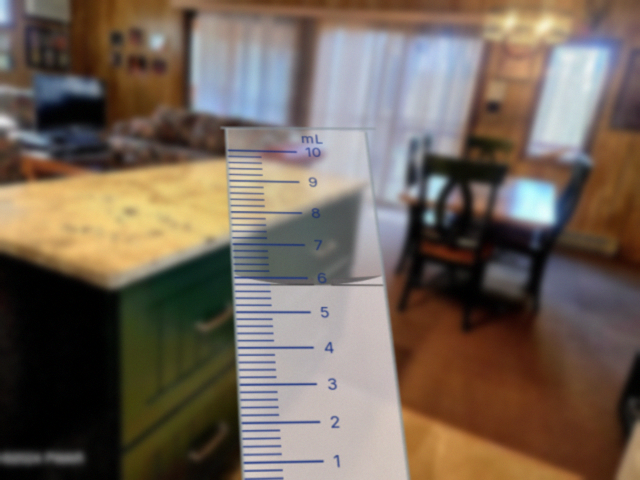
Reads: 5.8mL
